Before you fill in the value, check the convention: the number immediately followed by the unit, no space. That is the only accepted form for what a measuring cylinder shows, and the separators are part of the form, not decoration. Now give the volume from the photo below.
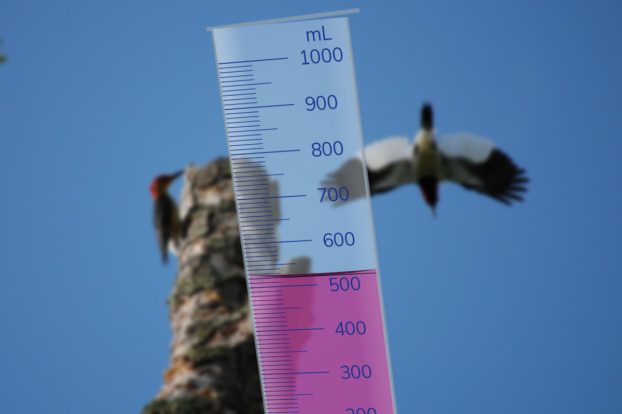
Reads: 520mL
